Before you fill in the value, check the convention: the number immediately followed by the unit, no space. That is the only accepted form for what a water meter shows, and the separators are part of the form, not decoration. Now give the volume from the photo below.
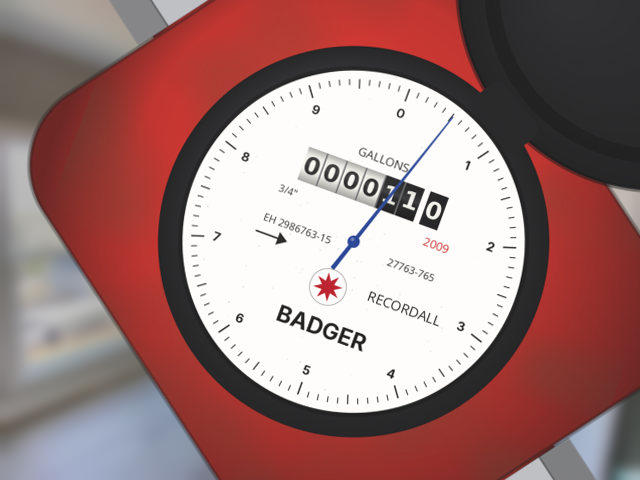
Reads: 110.5gal
